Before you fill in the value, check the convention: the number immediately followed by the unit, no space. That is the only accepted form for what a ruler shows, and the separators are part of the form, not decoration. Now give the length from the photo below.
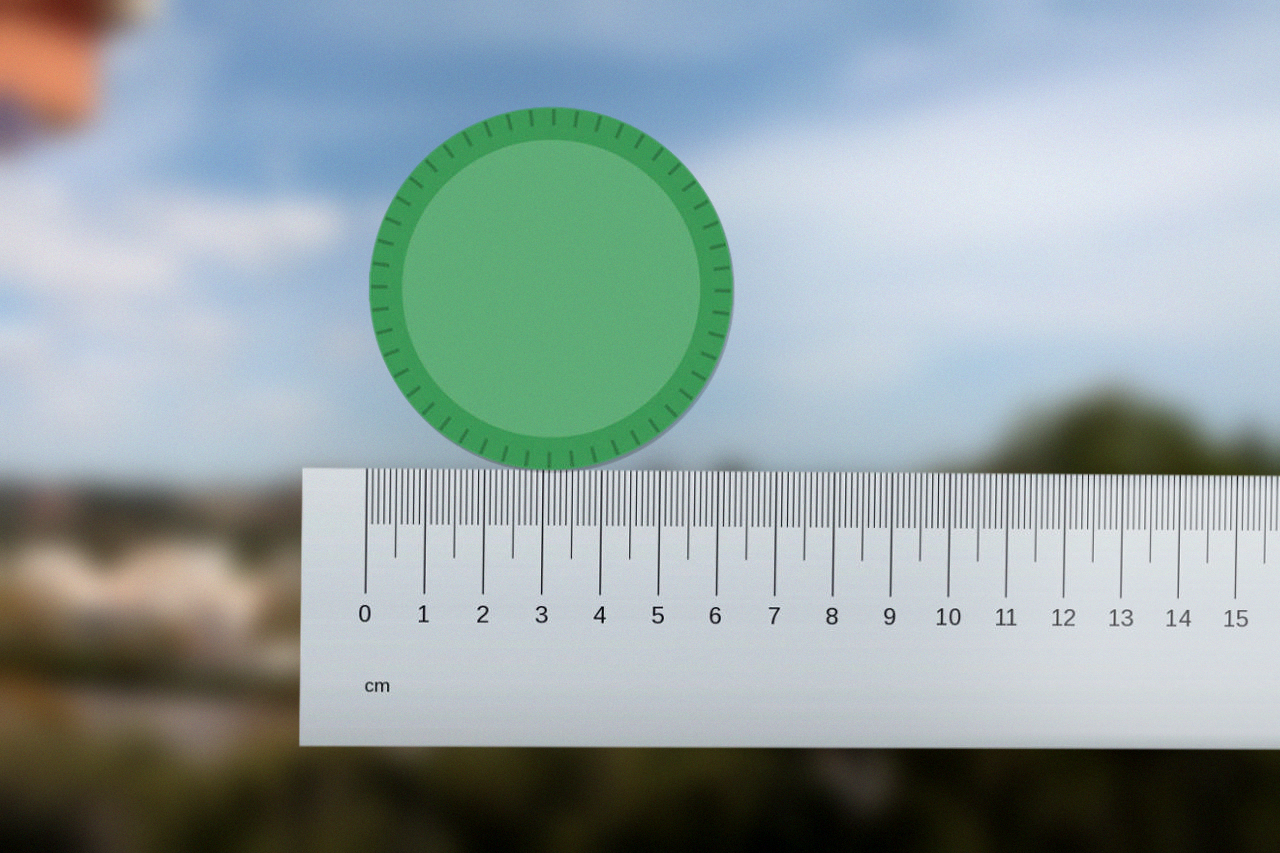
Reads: 6.2cm
